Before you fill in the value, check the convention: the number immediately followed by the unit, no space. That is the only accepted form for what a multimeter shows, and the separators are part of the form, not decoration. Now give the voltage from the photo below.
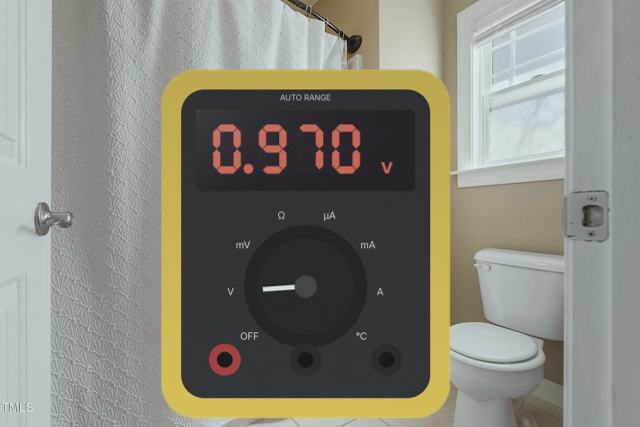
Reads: 0.970V
